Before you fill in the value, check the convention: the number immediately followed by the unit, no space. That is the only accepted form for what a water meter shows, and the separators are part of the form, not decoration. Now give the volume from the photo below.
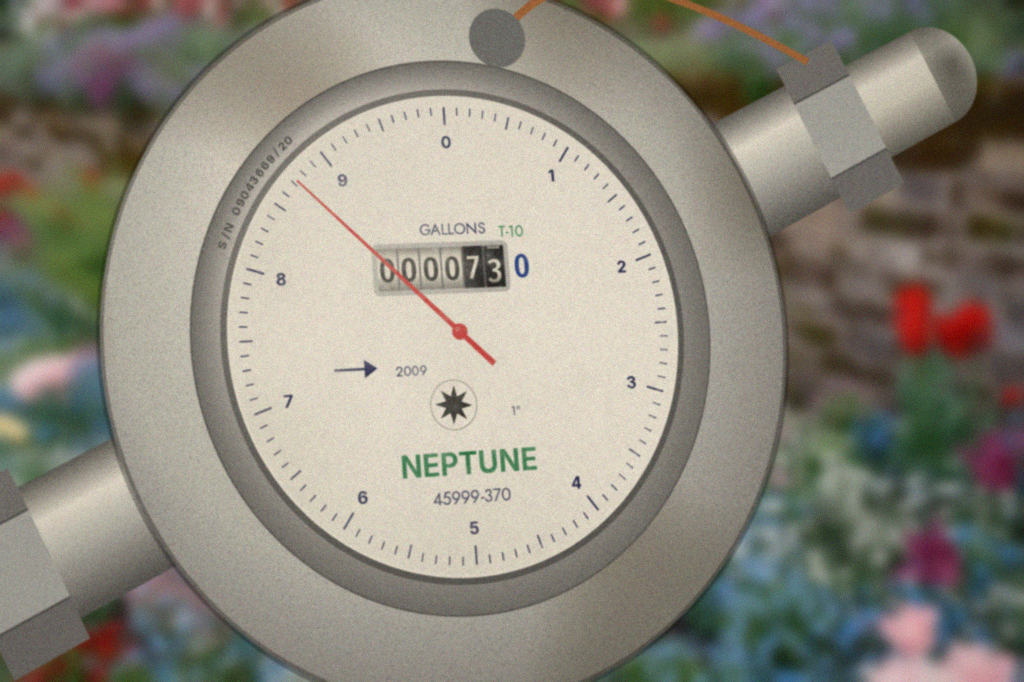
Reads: 728.7gal
